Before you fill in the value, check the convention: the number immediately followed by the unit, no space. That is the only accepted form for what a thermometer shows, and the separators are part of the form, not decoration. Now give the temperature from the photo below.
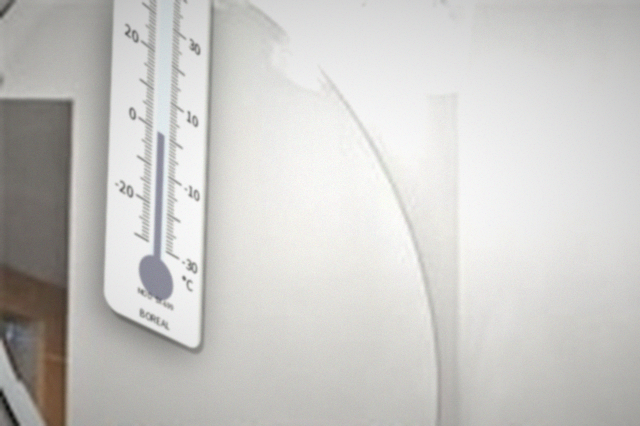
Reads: 0°C
